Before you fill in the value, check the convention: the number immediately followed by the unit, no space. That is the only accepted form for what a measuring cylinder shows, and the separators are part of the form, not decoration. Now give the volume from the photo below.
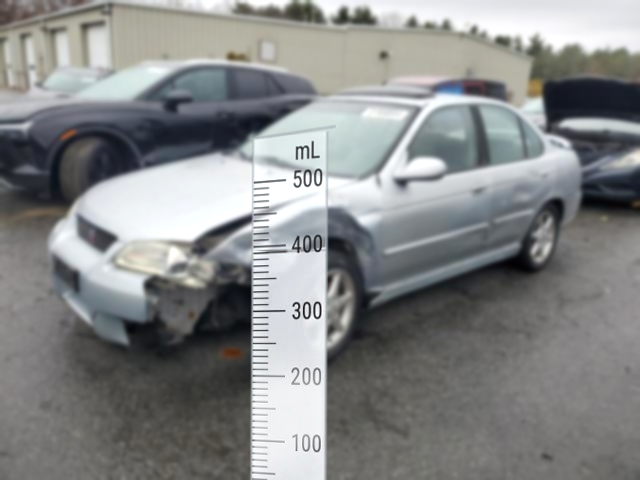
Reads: 390mL
